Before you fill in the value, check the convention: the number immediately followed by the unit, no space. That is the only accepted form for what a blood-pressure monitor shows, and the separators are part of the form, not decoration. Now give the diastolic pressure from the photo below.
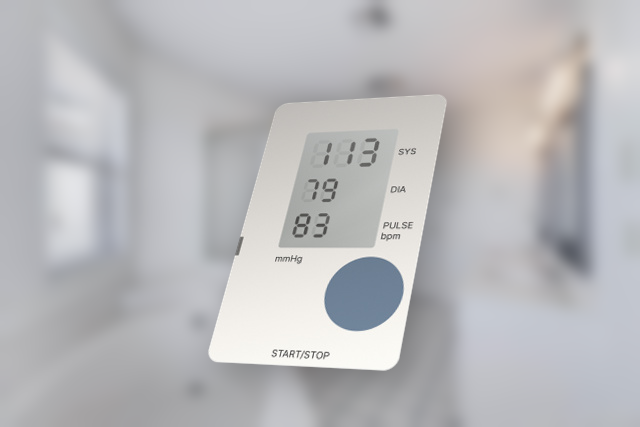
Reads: 79mmHg
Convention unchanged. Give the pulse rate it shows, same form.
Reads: 83bpm
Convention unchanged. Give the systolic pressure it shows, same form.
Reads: 113mmHg
